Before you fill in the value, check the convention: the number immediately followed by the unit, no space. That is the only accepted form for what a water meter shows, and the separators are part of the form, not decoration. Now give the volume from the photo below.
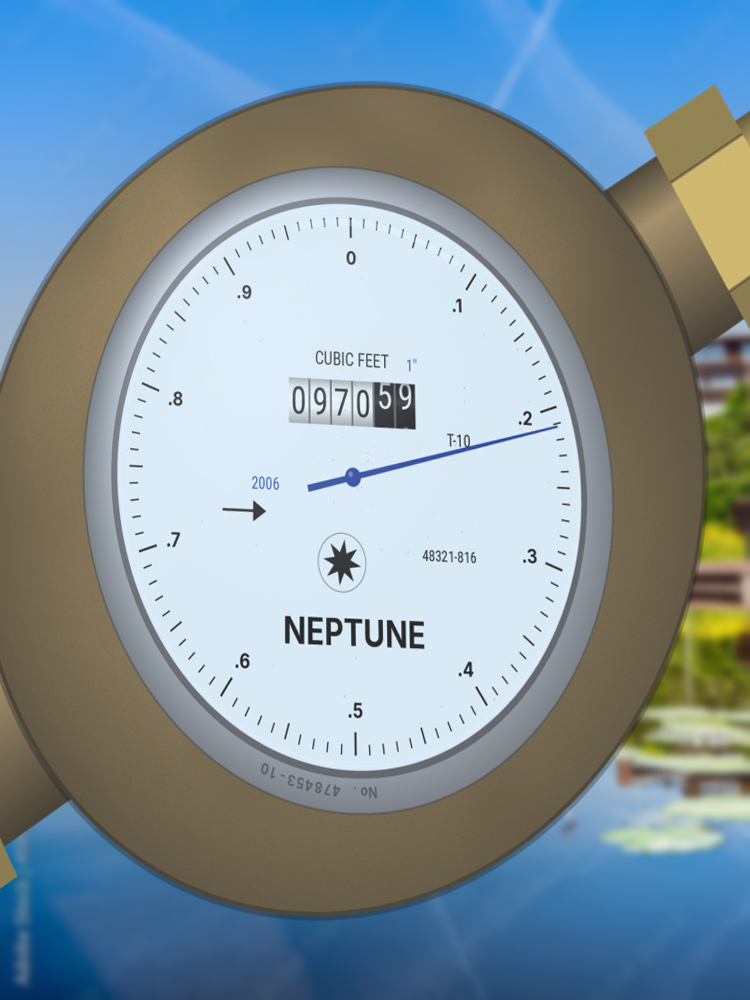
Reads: 97059.21ft³
